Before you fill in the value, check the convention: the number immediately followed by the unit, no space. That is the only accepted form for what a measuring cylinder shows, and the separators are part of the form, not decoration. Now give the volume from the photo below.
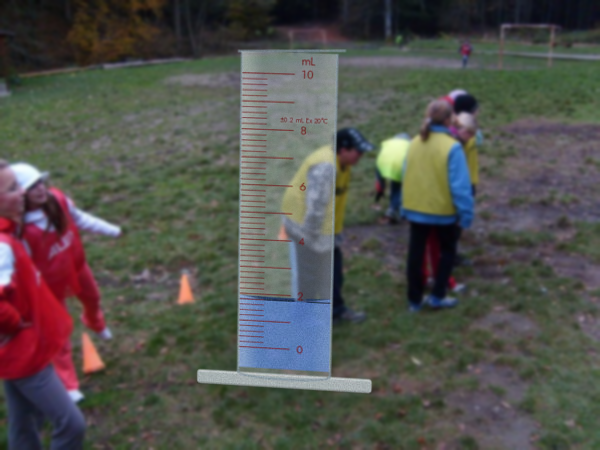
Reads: 1.8mL
